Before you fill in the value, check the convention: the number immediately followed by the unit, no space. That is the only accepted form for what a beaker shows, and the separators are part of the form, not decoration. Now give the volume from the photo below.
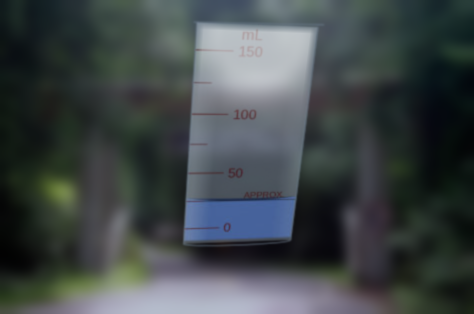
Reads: 25mL
